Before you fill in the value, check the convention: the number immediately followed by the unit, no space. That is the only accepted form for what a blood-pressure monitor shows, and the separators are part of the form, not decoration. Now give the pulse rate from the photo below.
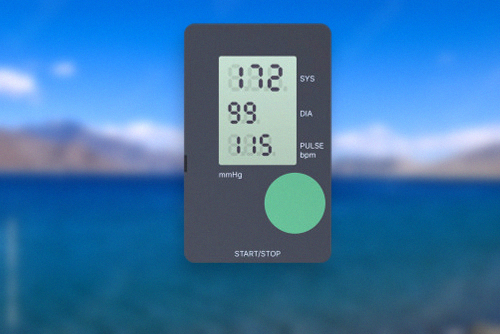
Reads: 115bpm
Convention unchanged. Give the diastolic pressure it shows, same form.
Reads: 99mmHg
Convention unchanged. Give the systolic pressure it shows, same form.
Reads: 172mmHg
